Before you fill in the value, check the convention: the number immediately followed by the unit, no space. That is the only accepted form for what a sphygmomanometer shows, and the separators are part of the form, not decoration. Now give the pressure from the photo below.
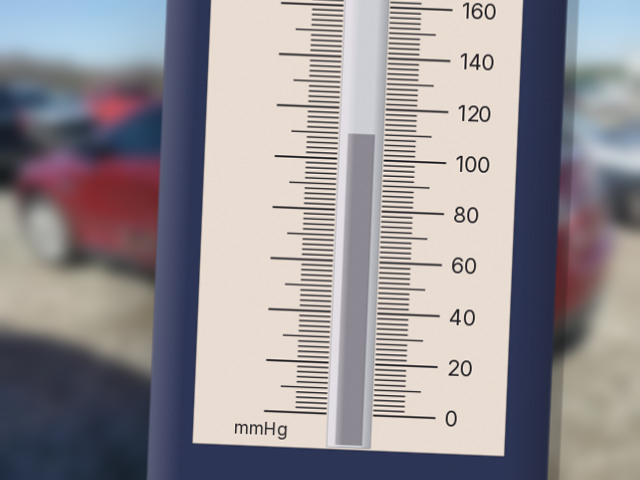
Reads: 110mmHg
